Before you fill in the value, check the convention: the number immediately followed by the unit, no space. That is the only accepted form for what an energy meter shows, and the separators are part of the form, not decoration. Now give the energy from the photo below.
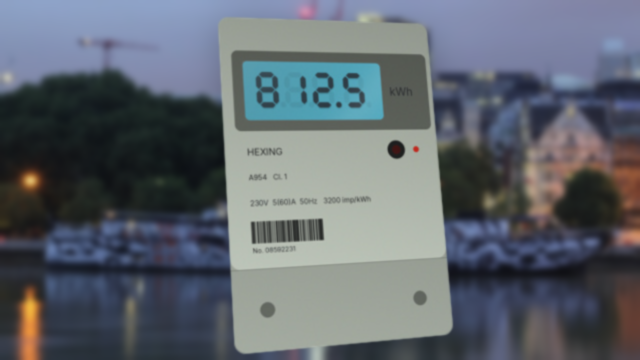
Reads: 812.5kWh
